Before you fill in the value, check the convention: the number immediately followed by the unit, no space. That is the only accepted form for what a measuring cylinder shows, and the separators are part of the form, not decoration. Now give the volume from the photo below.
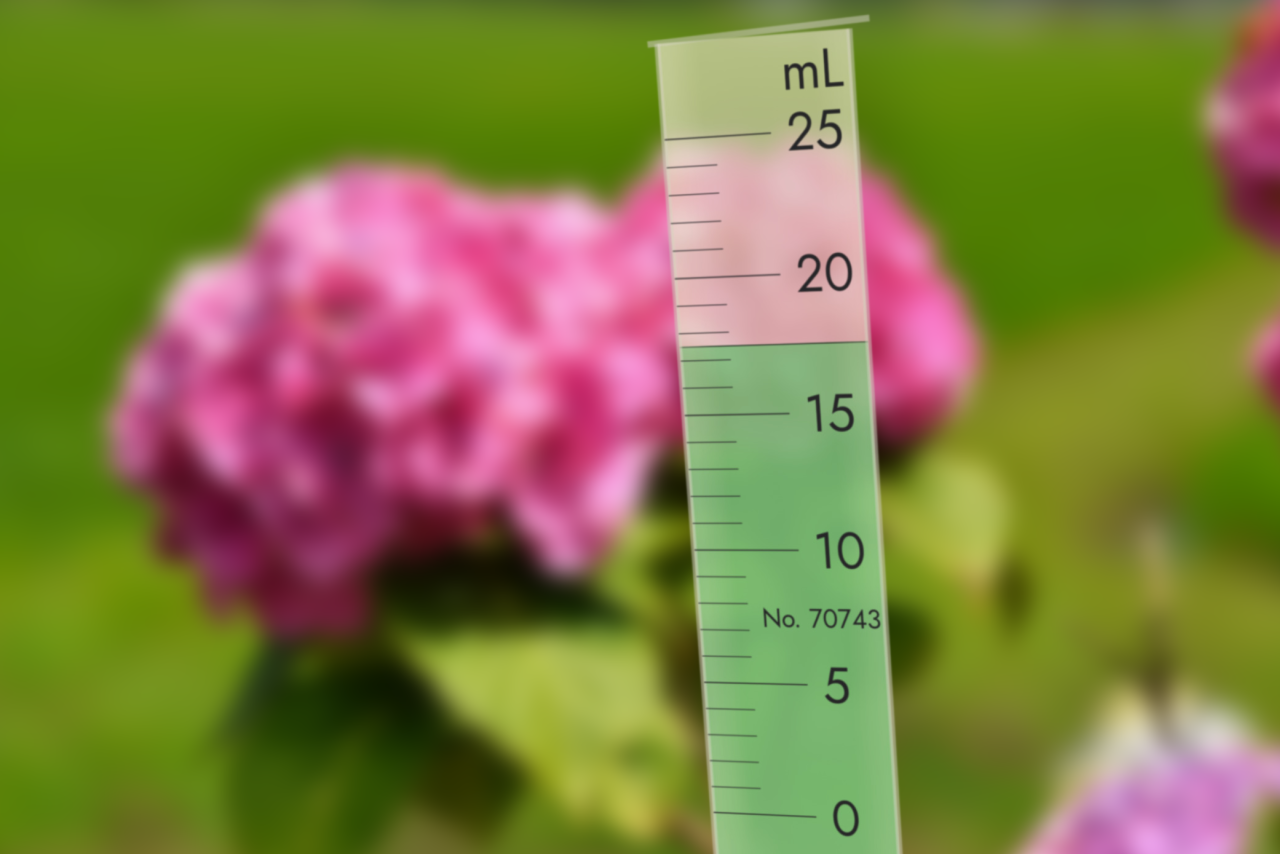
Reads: 17.5mL
